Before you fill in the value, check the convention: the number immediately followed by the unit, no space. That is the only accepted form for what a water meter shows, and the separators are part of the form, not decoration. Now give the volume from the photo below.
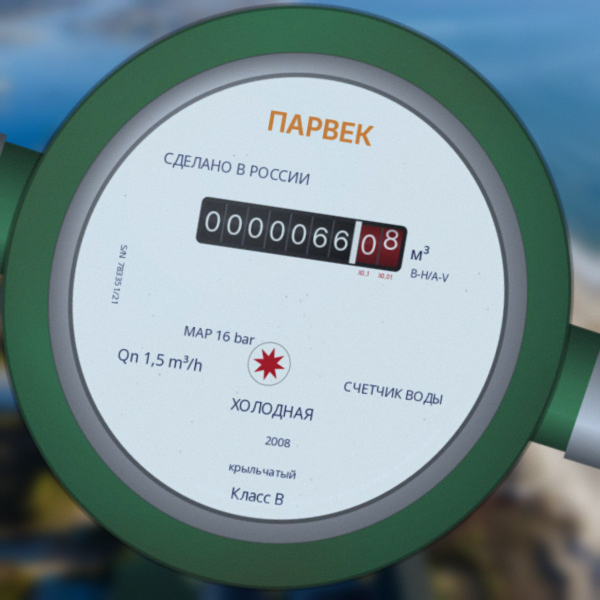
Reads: 66.08m³
